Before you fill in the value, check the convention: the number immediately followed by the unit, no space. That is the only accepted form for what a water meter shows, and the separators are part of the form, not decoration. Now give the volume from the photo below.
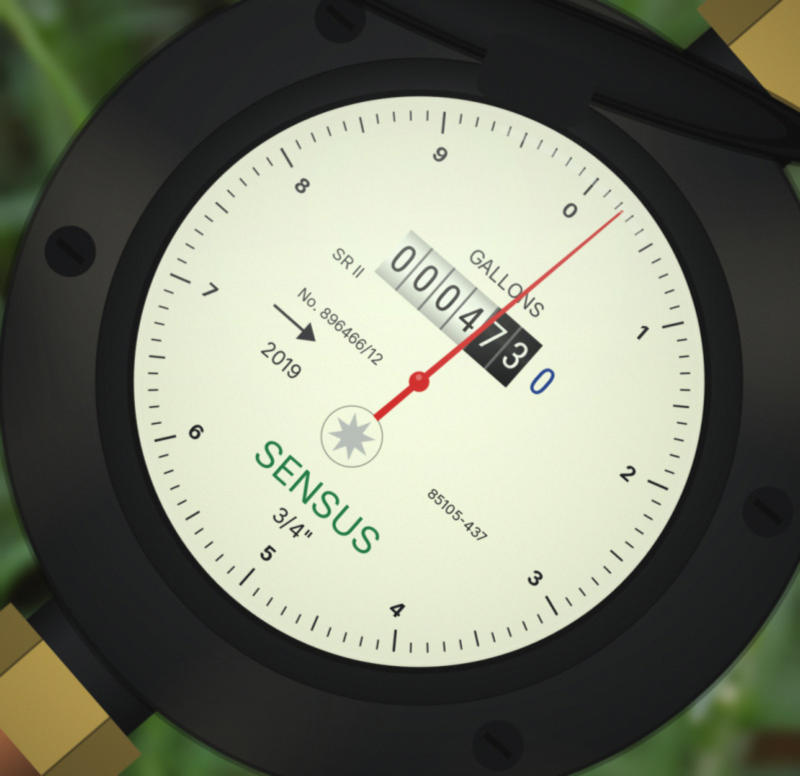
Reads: 4730.2gal
